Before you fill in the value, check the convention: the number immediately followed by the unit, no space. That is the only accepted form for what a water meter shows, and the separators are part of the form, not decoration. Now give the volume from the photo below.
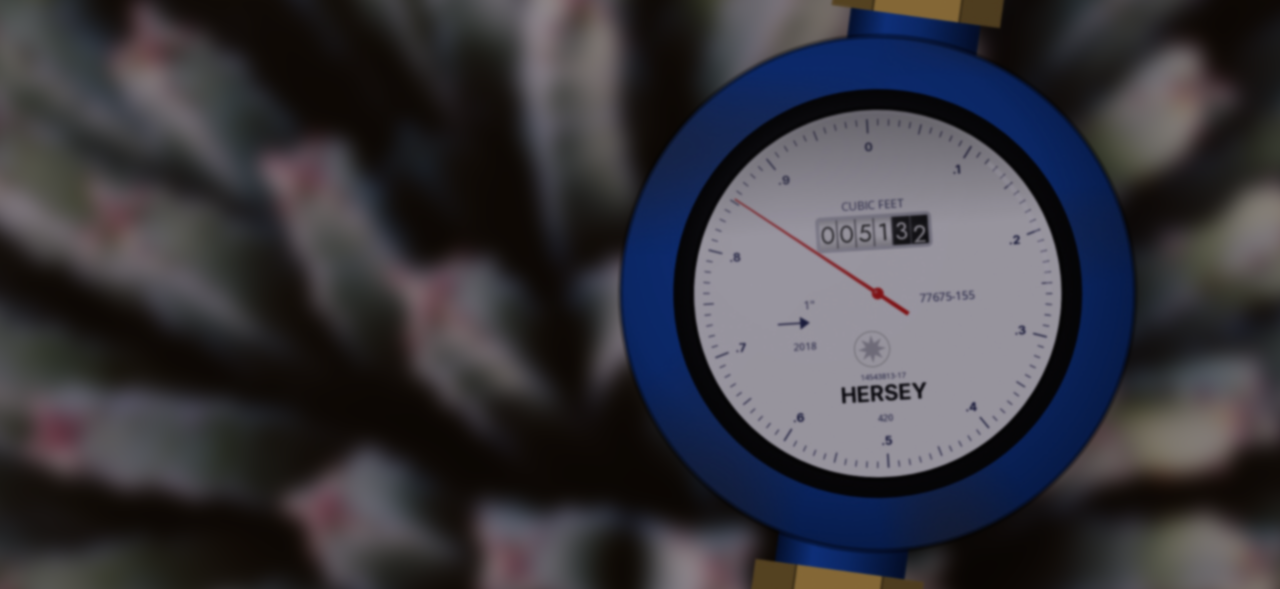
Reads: 5131.85ft³
